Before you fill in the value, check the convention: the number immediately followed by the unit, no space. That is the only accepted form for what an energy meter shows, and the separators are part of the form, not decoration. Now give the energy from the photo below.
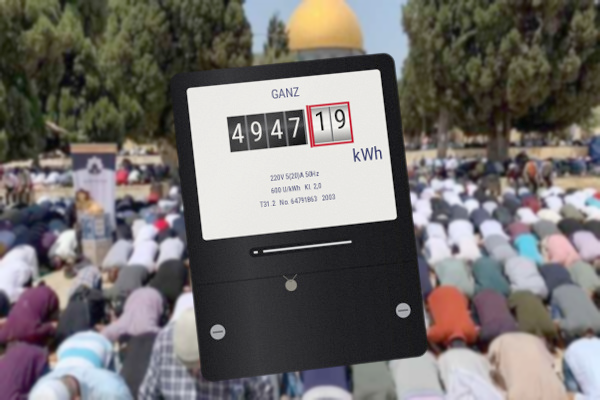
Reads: 4947.19kWh
